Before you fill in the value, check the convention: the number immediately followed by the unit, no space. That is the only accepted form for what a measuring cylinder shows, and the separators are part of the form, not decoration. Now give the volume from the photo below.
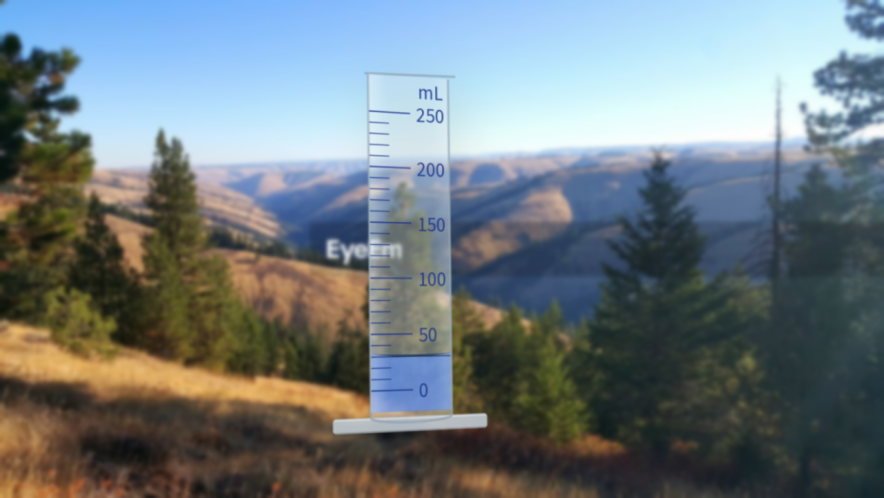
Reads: 30mL
